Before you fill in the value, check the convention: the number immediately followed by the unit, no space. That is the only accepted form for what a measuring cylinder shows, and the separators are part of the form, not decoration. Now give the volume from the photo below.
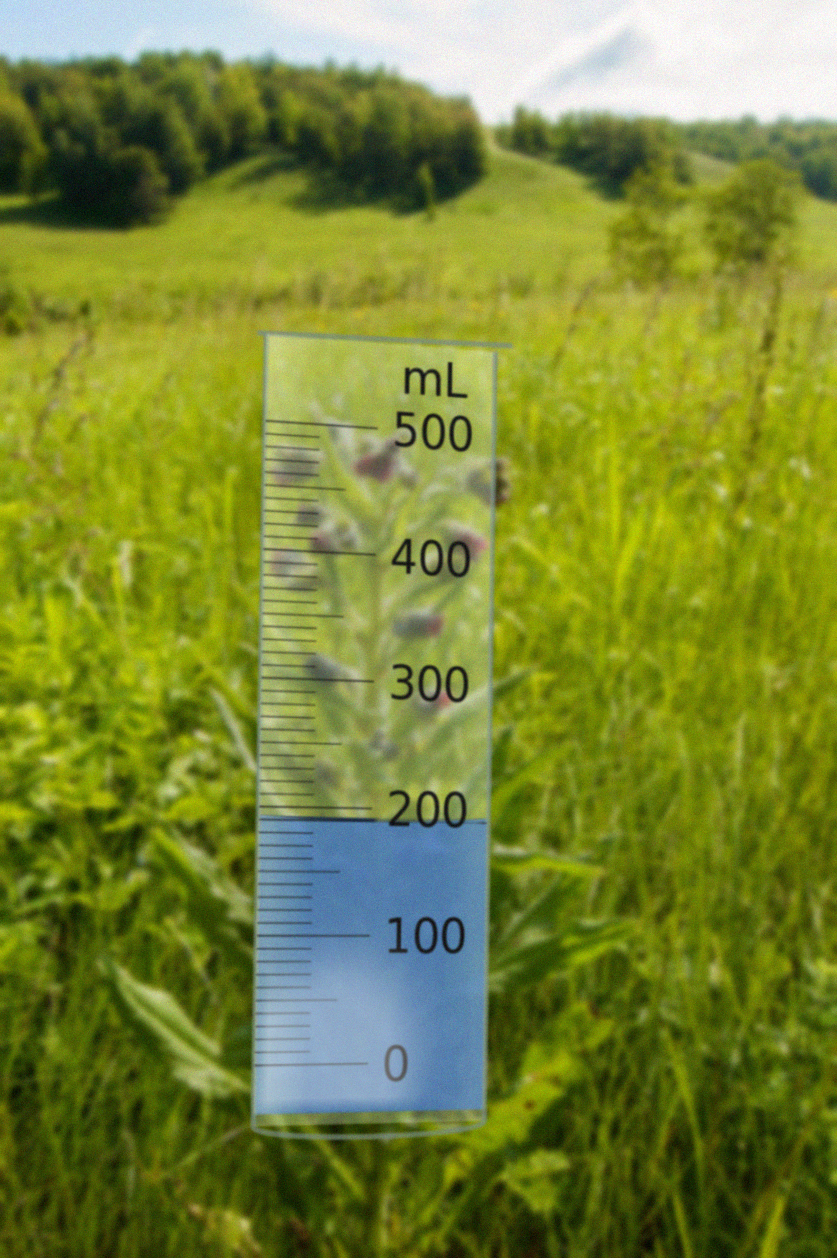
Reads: 190mL
